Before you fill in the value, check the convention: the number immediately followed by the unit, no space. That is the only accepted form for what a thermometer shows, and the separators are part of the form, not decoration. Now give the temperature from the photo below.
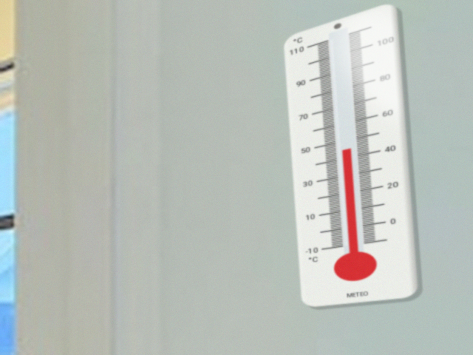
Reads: 45°C
